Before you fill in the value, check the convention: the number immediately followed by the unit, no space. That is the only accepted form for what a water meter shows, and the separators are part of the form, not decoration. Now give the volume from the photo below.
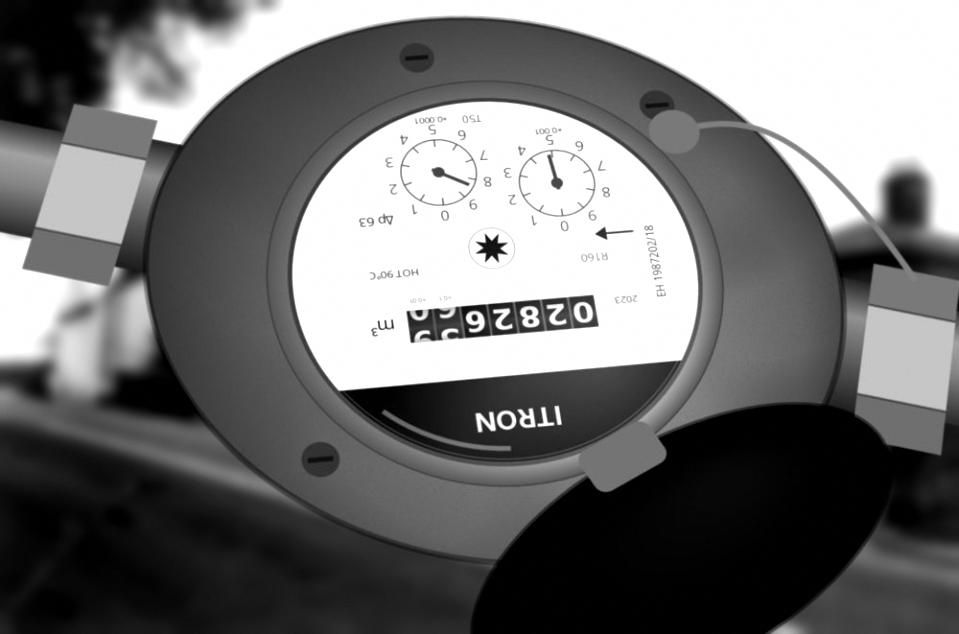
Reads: 2826.5948m³
